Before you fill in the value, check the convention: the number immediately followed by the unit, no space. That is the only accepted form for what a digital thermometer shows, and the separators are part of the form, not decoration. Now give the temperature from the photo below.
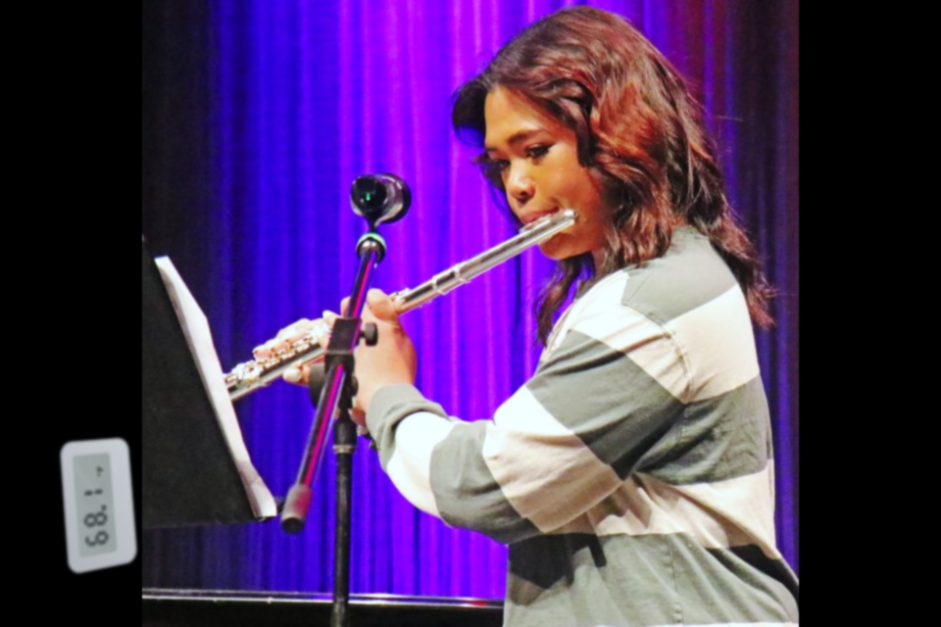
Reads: 68.1°F
